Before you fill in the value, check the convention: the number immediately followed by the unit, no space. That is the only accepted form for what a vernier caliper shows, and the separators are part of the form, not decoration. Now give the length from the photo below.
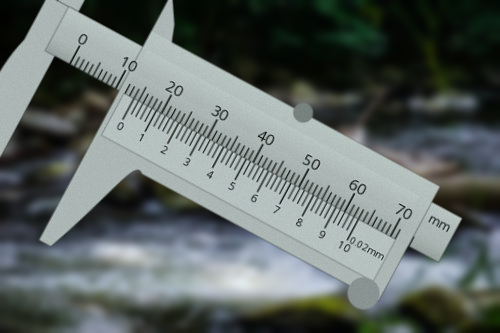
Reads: 14.0mm
